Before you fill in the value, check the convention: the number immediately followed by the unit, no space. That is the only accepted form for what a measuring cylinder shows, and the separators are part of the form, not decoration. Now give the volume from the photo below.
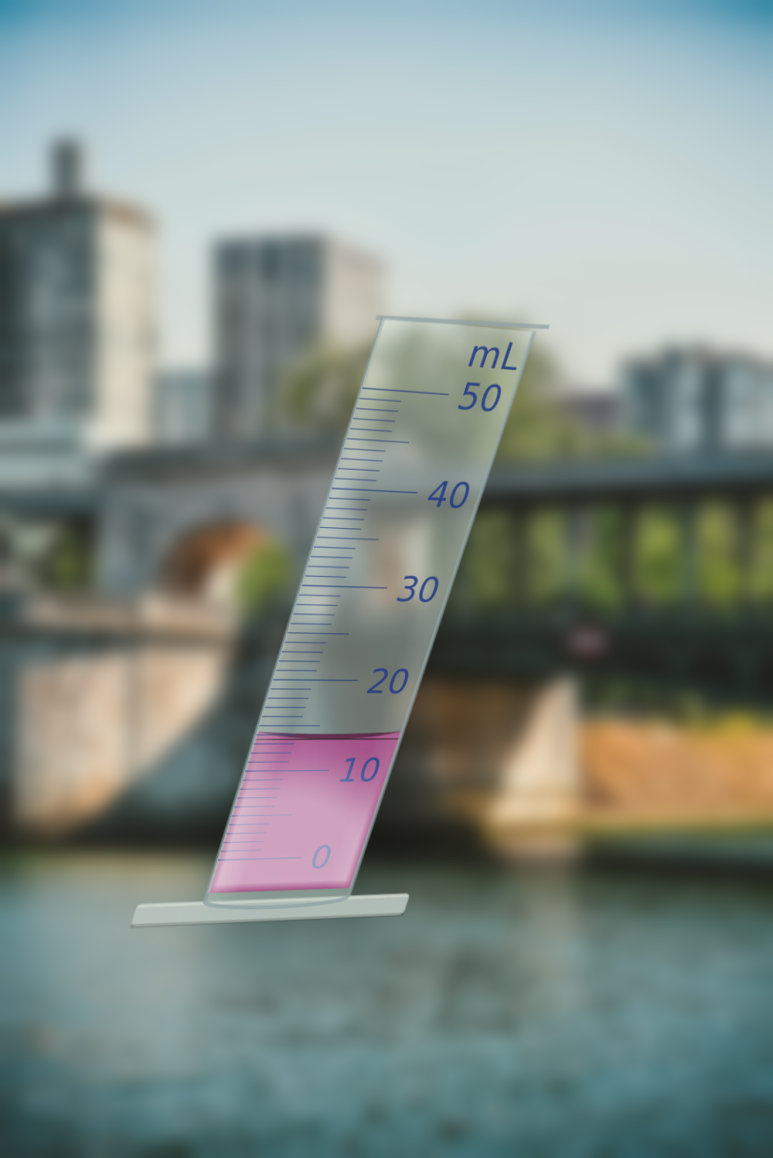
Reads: 13.5mL
